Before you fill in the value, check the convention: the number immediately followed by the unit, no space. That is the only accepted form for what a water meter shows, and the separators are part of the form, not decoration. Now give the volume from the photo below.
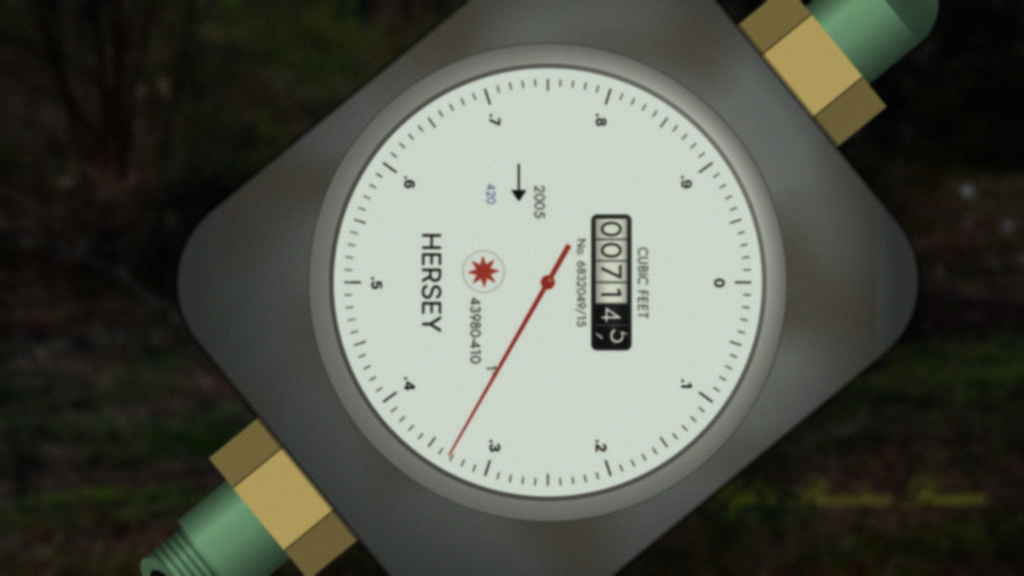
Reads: 7145.33ft³
